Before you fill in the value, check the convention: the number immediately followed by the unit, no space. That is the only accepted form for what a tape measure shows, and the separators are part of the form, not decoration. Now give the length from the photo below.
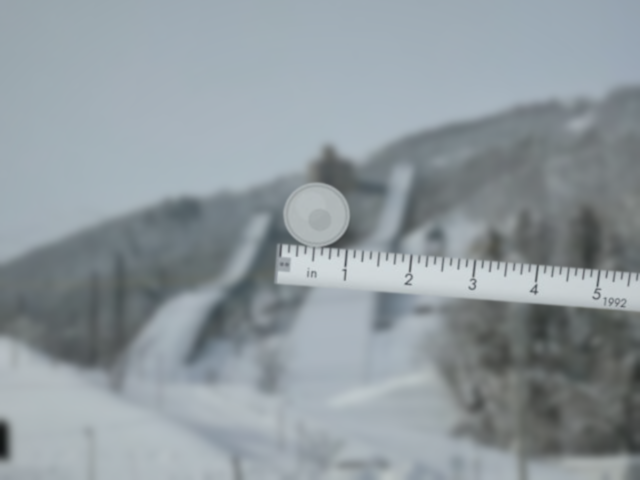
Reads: 1in
